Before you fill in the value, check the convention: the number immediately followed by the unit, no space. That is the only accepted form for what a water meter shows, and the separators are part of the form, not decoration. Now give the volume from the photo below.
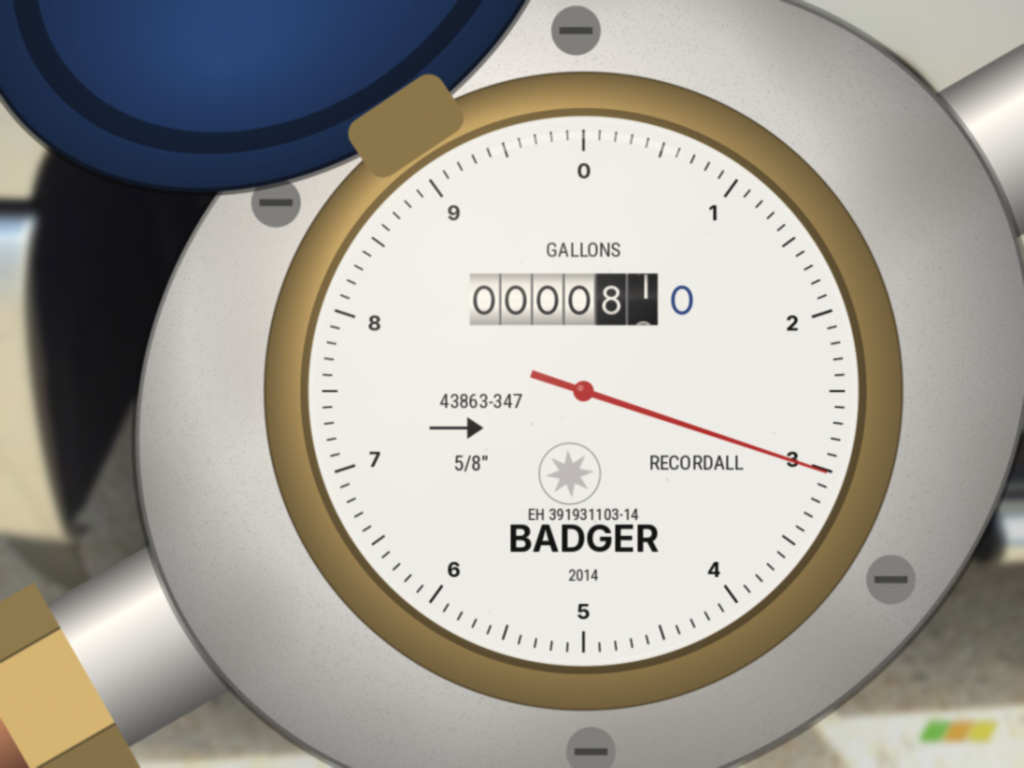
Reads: 813.0gal
